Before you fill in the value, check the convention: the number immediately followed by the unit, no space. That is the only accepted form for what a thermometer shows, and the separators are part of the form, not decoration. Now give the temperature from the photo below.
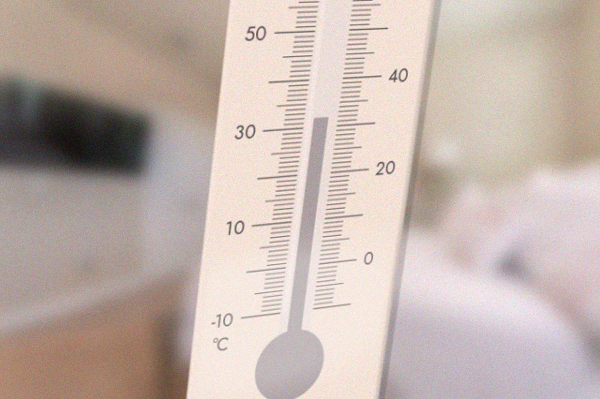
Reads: 32°C
